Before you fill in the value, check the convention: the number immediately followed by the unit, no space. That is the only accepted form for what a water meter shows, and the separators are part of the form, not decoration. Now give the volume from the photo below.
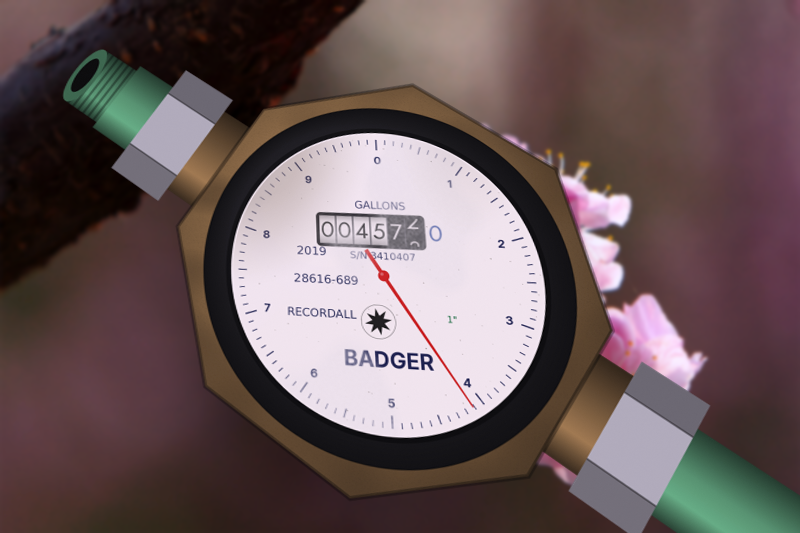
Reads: 45724.1gal
